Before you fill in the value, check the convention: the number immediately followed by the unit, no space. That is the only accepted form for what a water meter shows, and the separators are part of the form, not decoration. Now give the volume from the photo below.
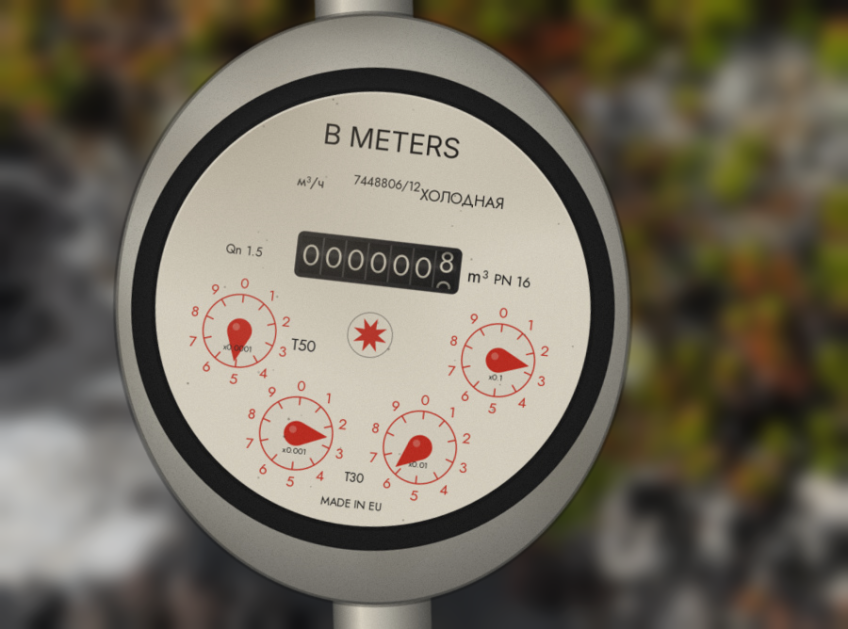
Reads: 8.2625m³
